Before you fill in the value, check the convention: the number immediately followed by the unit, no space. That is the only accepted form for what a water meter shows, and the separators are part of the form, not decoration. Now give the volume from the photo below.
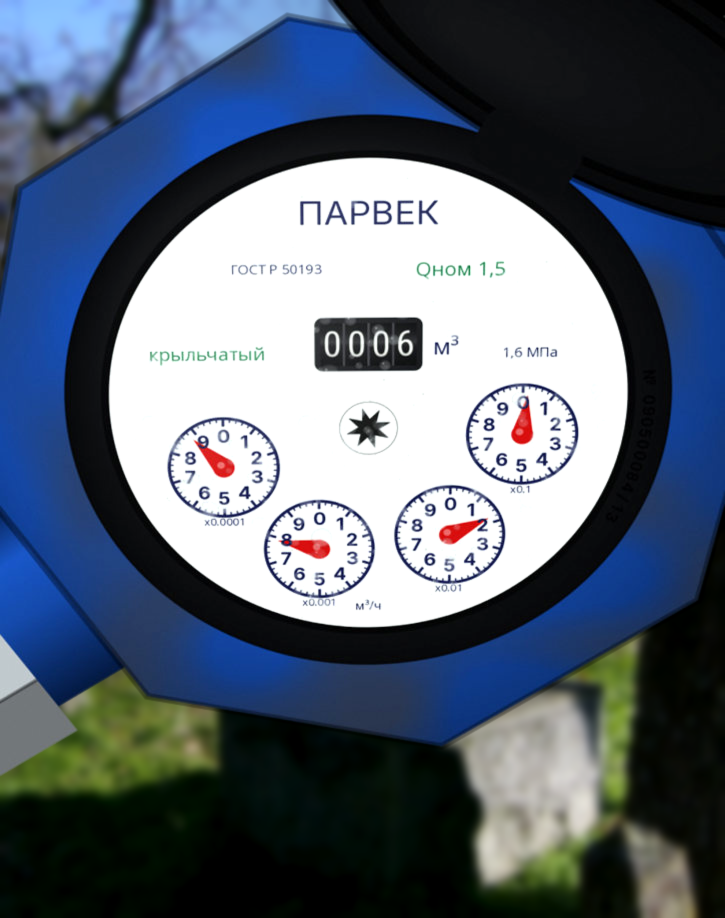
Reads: 6.0178m³
